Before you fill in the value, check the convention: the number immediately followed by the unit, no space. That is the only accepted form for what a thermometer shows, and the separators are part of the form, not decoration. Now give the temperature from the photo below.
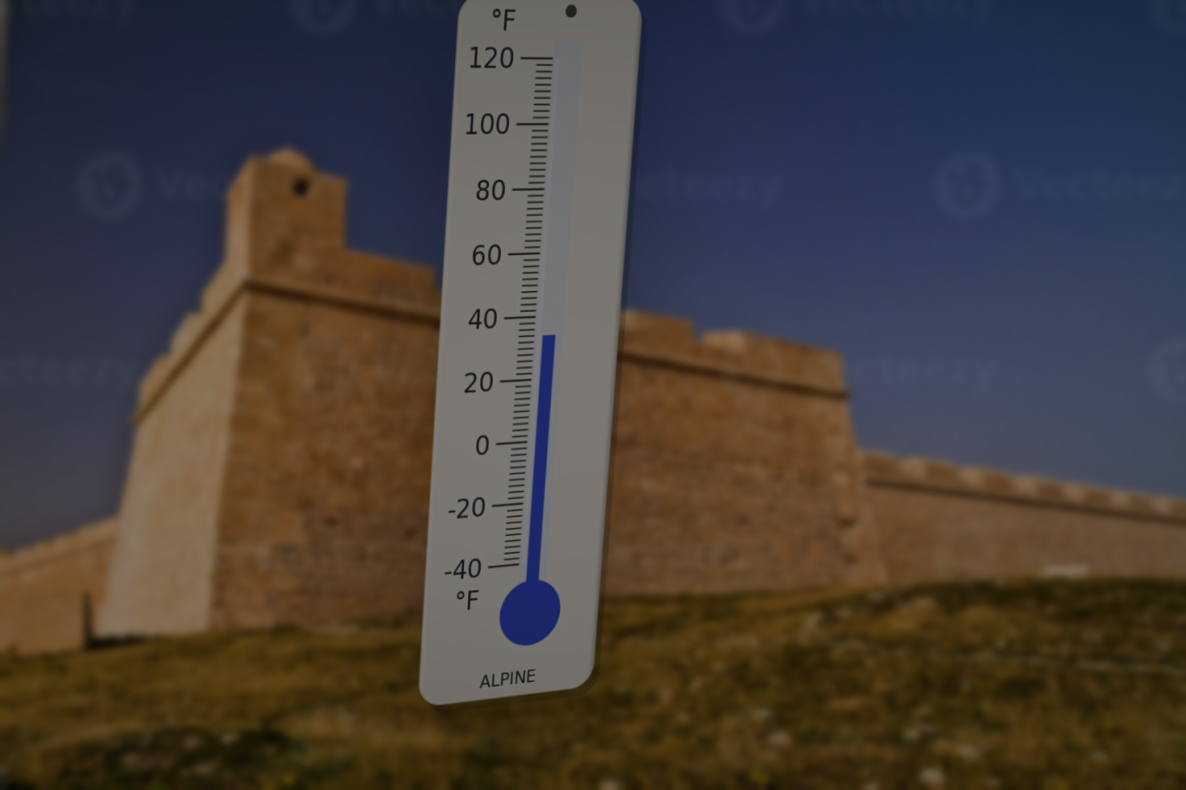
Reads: 34°F
